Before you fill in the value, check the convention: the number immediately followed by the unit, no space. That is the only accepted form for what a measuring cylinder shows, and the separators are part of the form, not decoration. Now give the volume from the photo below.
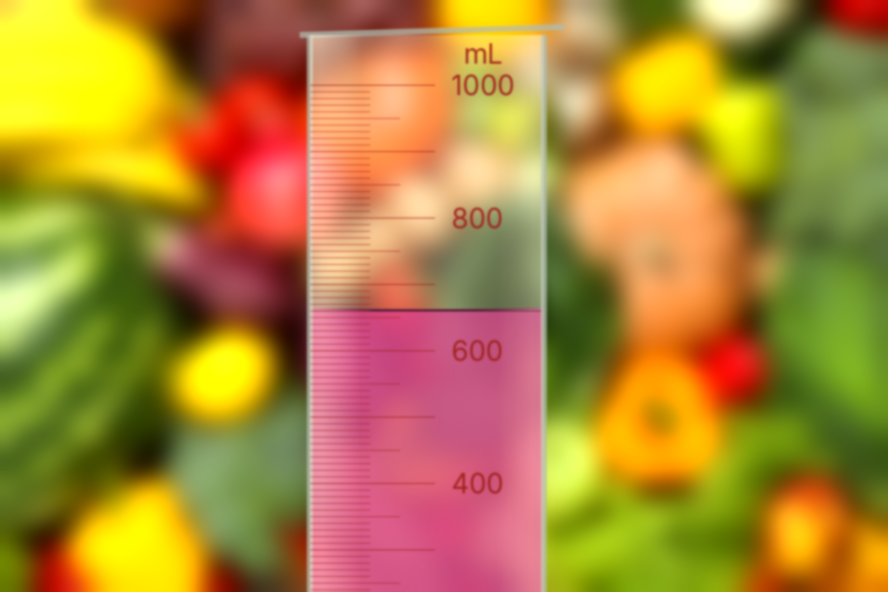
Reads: 660mL
